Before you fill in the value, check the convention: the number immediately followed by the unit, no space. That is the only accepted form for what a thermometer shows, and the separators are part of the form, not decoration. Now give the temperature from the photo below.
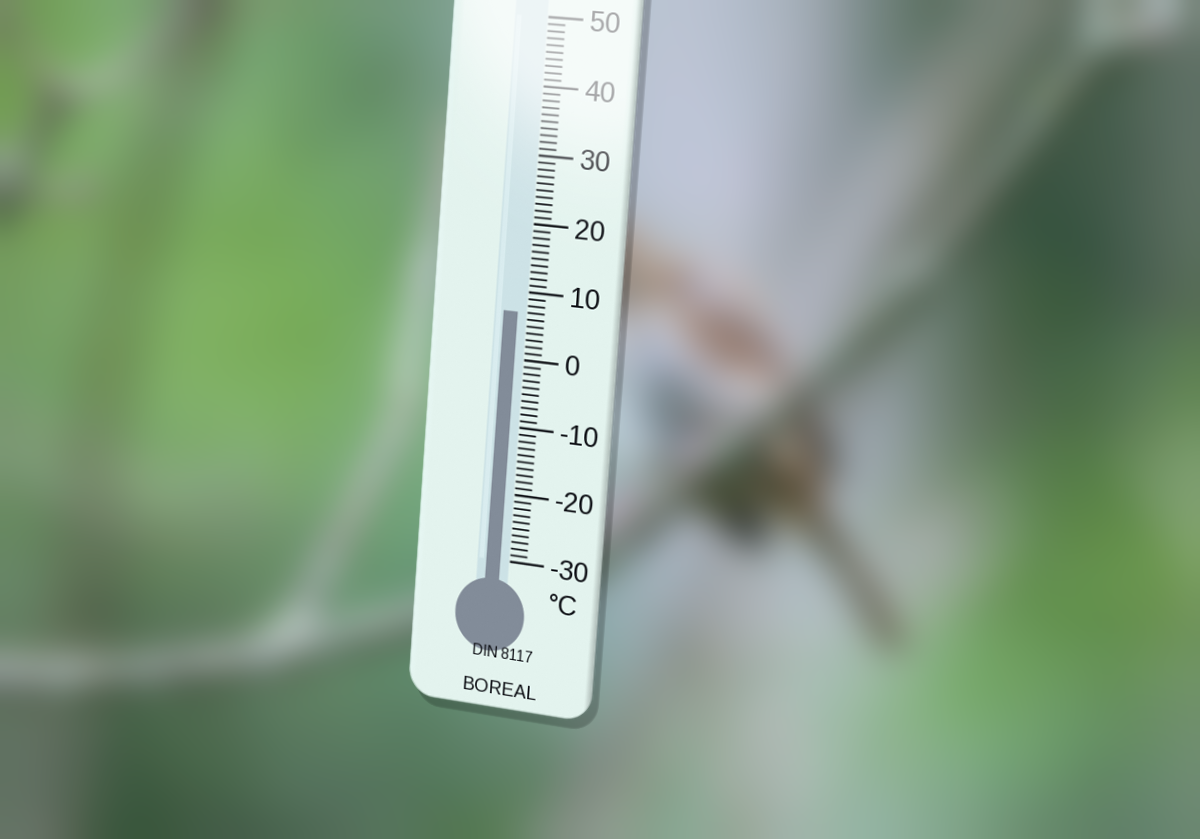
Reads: 7°C
